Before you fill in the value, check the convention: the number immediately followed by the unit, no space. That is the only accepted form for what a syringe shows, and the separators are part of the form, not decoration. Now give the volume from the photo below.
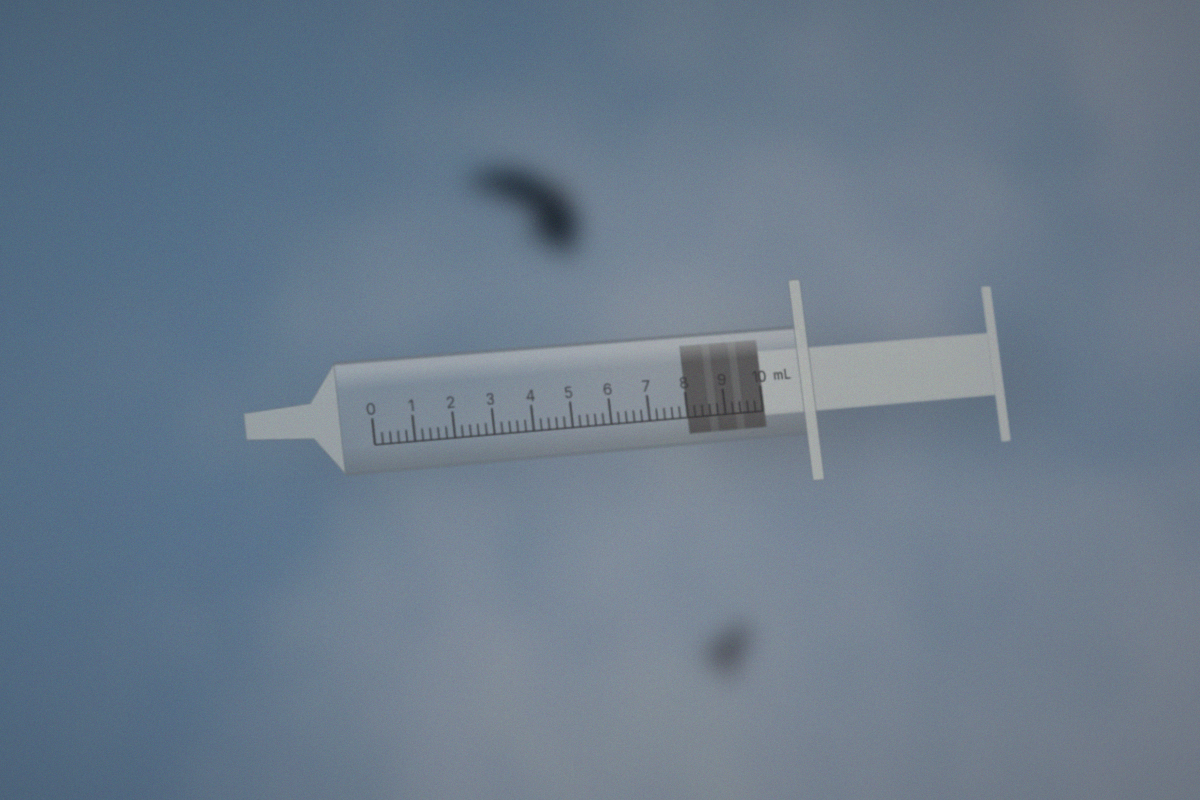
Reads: 8mL
